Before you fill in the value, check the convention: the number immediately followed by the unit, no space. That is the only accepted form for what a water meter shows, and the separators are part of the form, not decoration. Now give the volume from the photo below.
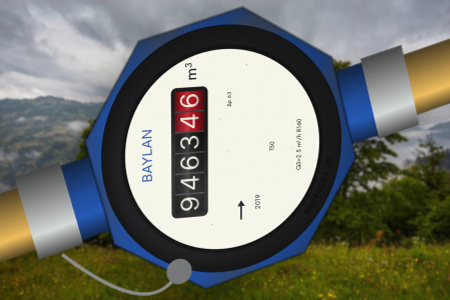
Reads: 9463.46m³
